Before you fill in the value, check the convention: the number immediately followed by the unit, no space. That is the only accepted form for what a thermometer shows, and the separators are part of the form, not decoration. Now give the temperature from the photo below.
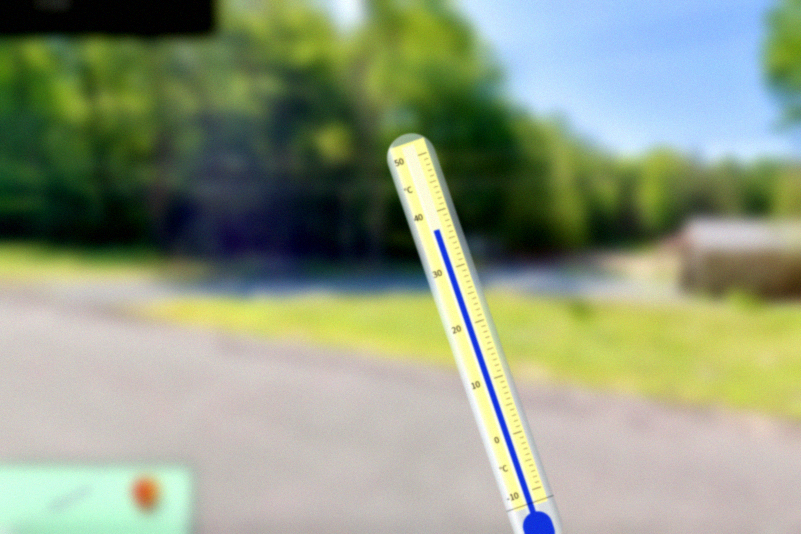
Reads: 37°C
